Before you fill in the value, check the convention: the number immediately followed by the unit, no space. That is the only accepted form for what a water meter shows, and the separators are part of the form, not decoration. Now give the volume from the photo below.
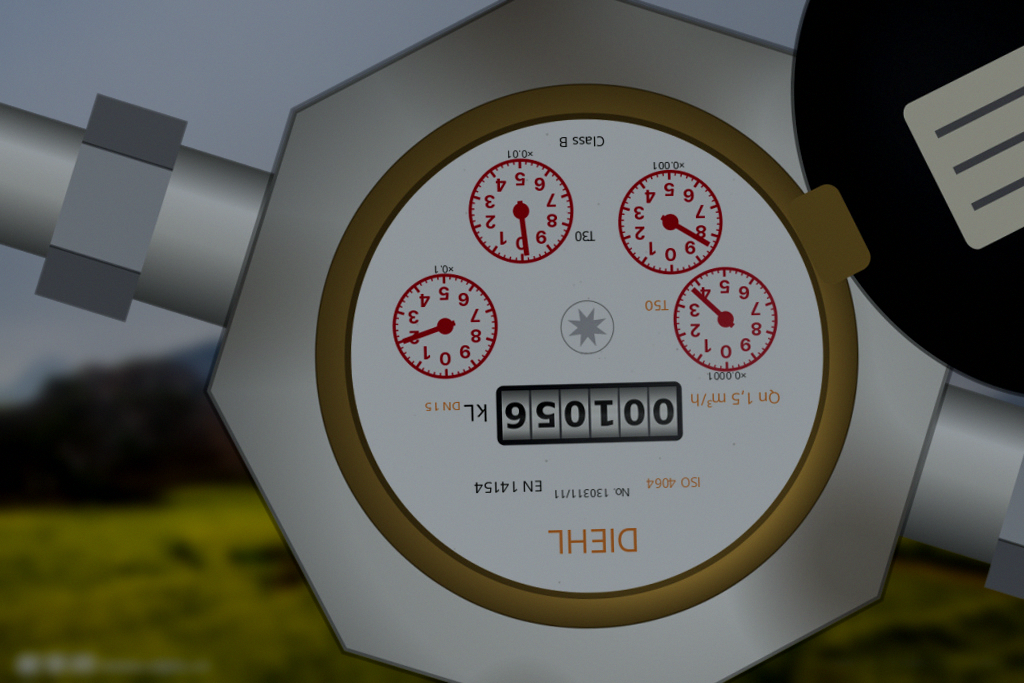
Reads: 1056.1983kL
